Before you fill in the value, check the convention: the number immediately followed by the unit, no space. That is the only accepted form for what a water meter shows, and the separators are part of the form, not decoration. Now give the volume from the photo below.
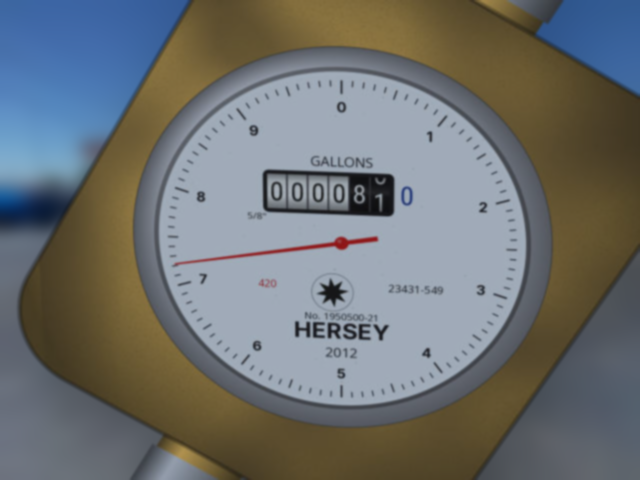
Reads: 807.2gal
